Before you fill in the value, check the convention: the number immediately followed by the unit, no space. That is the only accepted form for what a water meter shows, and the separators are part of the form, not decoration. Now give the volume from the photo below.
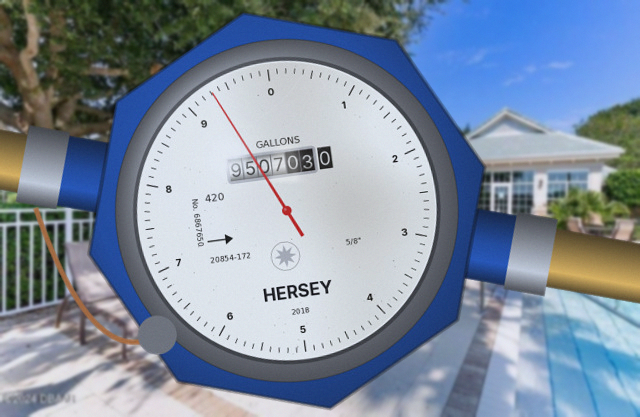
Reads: 9507029.3gal
